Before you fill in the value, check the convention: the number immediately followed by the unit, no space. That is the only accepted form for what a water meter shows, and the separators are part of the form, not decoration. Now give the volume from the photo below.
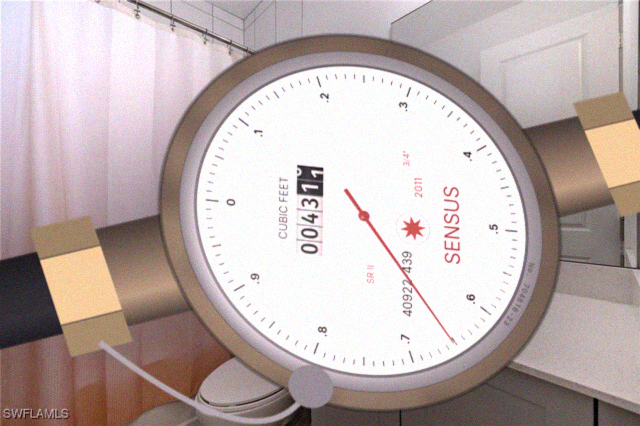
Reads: 4310.65ft³
